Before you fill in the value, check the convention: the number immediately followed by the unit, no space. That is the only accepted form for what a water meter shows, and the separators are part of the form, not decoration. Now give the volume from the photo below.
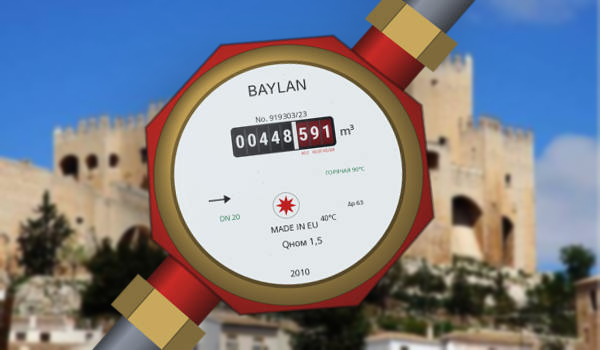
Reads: 448.591m³
